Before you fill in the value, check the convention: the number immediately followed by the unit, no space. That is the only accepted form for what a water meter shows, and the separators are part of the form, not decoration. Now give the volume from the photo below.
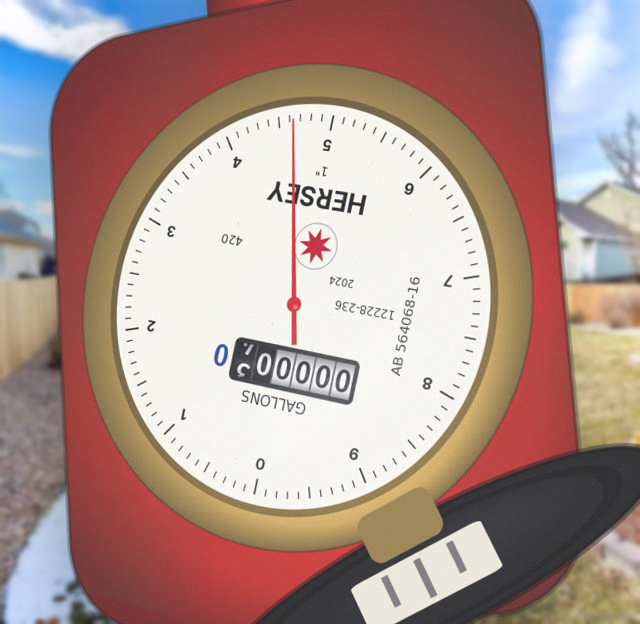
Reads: 34.6gal
